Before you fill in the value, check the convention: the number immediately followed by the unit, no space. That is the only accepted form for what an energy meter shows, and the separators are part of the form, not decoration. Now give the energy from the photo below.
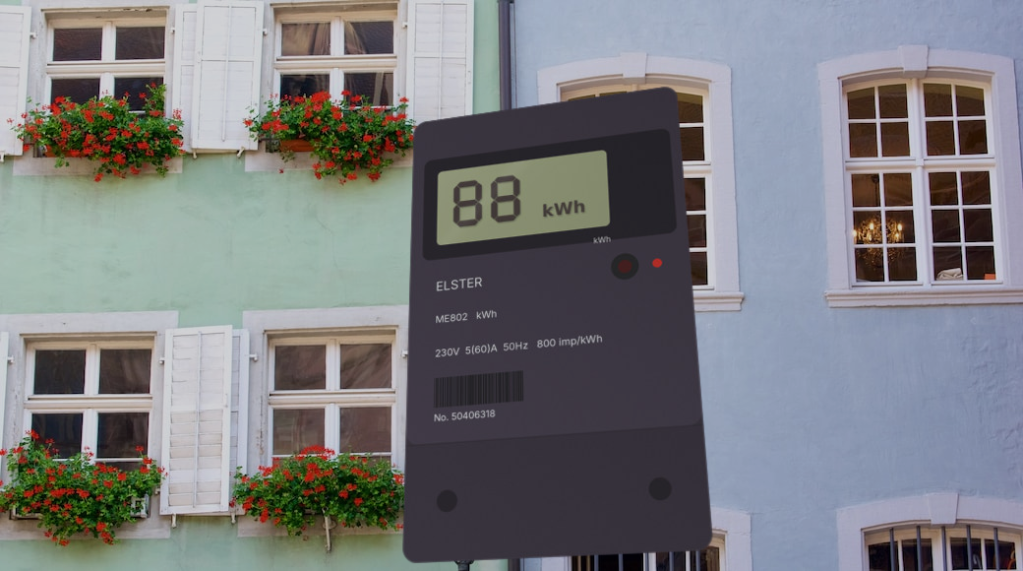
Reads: 88kWh
